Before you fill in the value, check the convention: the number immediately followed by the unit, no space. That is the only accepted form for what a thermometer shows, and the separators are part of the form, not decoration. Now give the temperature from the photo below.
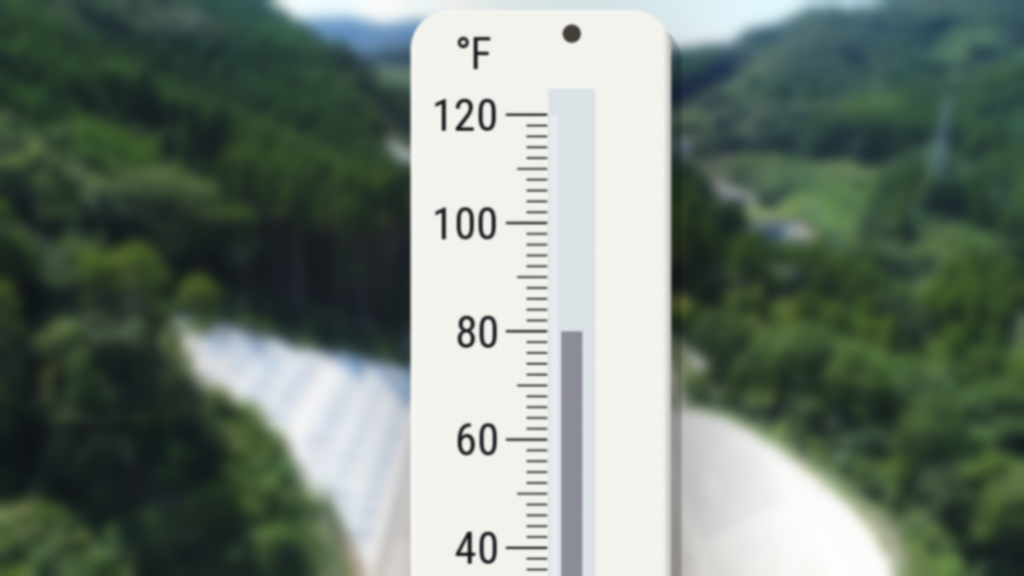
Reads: 80°F
